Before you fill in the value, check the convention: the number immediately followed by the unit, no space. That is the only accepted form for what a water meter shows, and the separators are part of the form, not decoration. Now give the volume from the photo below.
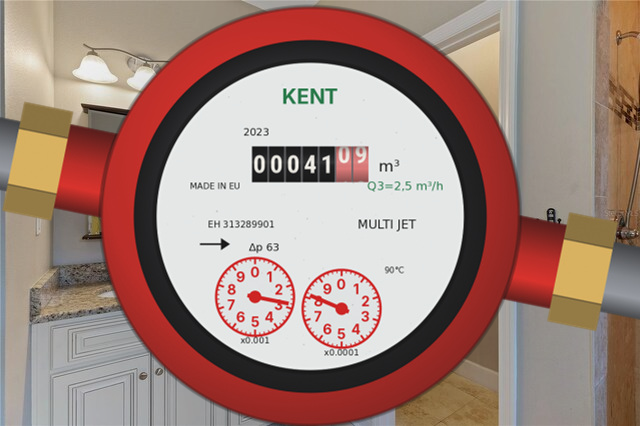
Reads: 41.0928m³
